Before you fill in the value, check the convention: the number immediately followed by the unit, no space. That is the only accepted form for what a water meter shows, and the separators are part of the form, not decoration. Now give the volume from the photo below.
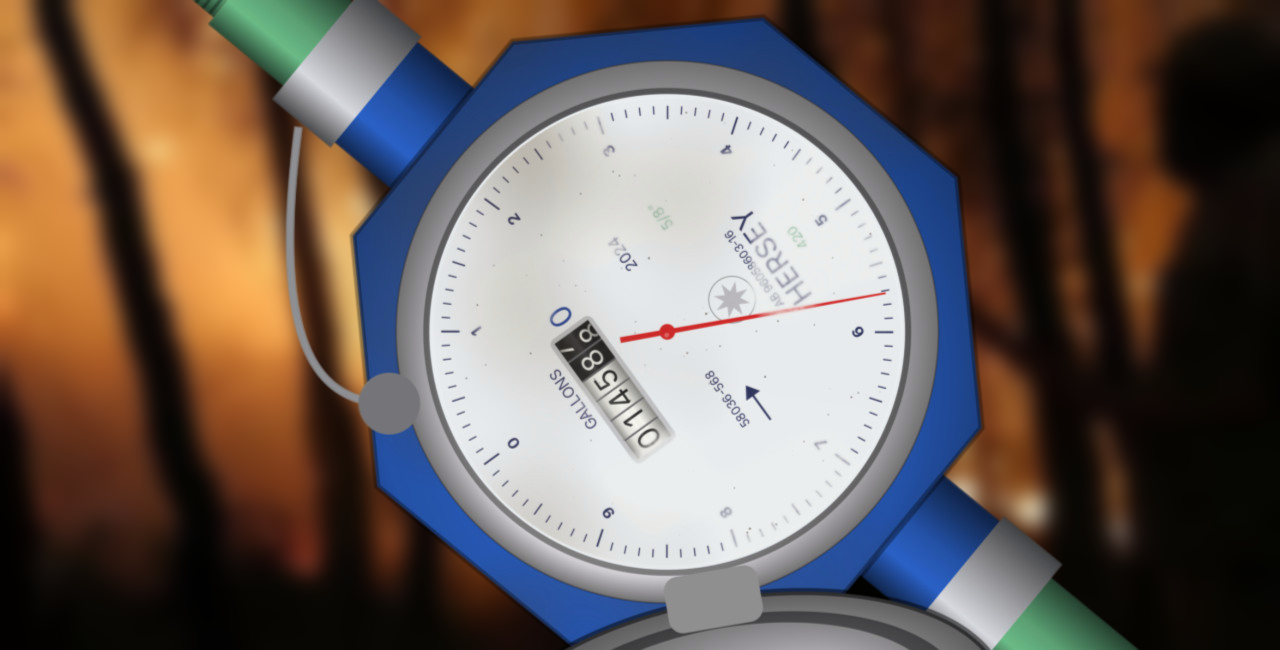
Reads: 145875.7gal
